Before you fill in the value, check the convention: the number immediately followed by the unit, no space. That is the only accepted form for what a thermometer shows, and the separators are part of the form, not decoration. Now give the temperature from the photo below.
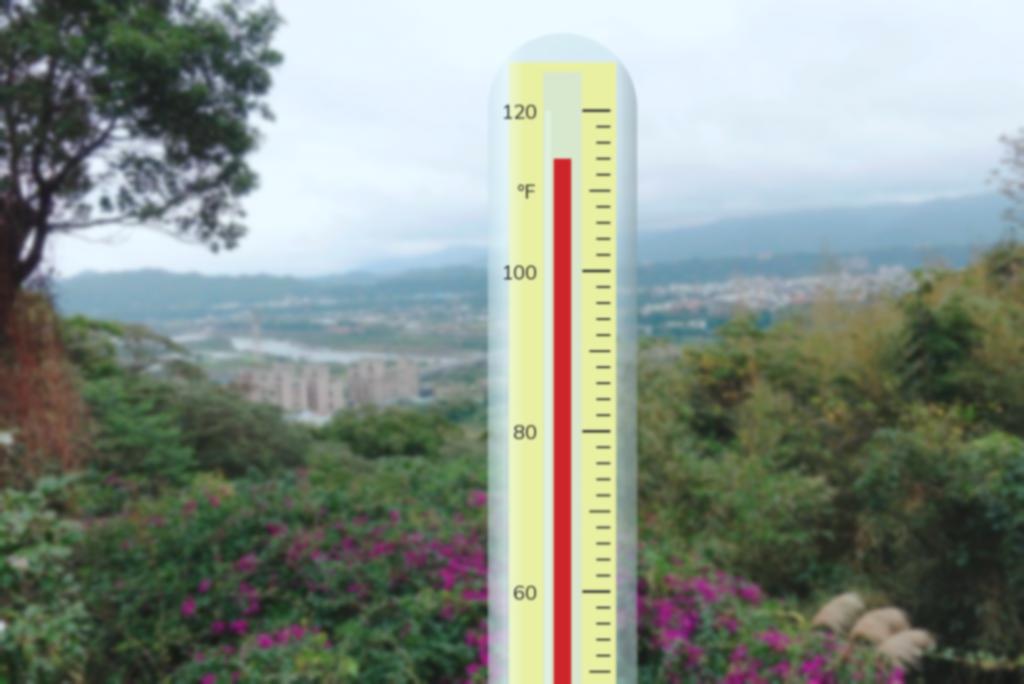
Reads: 114°F
